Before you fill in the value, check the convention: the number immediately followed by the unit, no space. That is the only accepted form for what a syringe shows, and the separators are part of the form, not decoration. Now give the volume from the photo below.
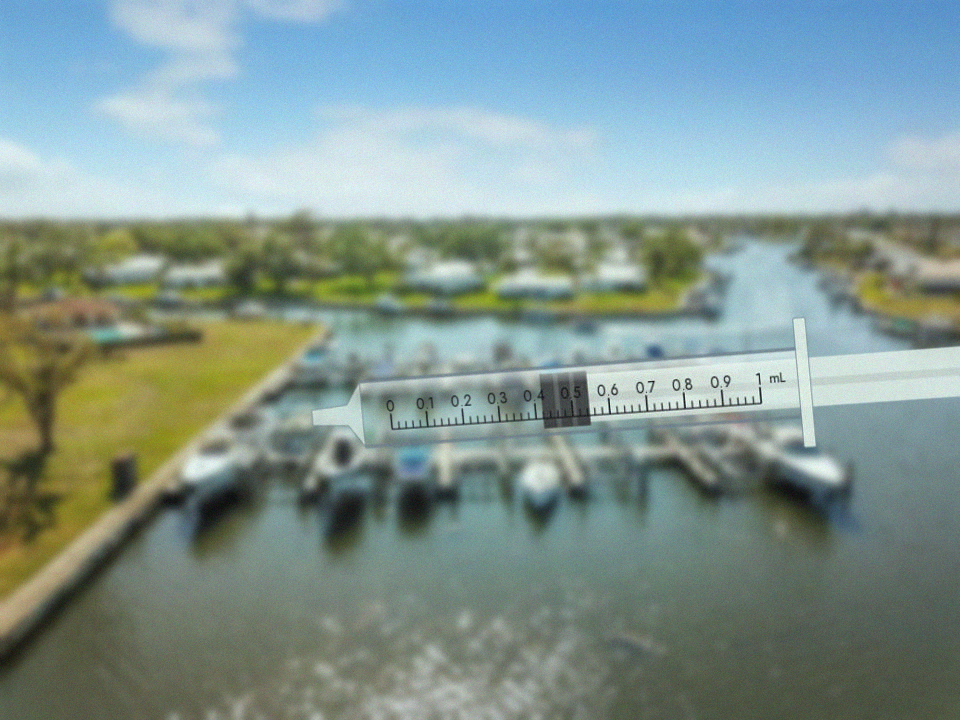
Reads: 0.42mL
